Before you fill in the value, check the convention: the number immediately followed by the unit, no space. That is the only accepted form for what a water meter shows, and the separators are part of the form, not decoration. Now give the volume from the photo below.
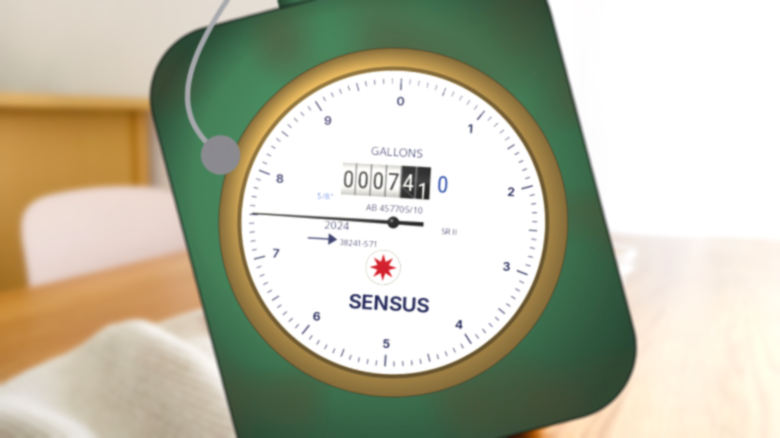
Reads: 7407.5gal
